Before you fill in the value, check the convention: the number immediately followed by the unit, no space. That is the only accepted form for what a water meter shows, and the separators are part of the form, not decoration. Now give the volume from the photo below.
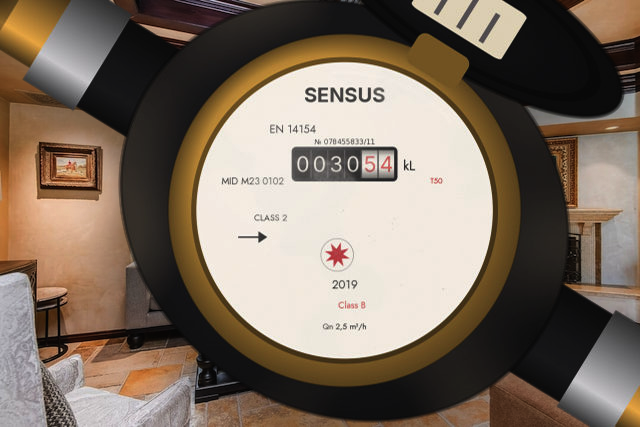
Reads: 30.54kL
